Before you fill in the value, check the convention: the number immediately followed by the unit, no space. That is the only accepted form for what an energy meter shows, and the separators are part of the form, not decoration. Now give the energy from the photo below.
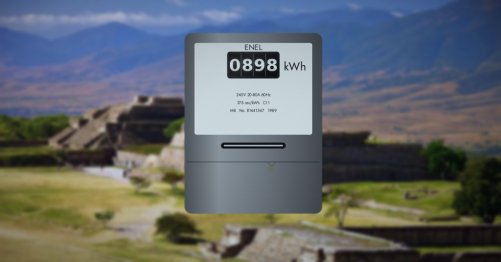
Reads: 898kWh
